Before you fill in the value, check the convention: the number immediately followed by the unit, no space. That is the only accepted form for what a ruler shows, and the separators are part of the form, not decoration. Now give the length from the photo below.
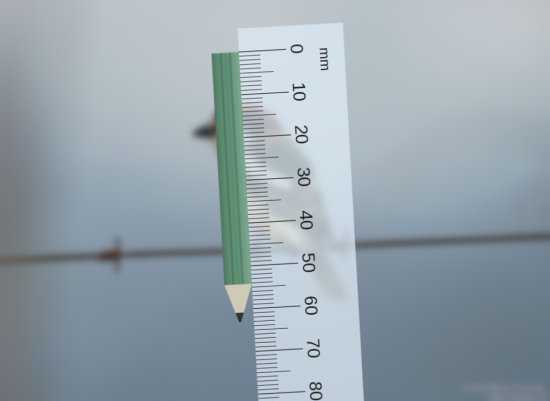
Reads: 63mm
